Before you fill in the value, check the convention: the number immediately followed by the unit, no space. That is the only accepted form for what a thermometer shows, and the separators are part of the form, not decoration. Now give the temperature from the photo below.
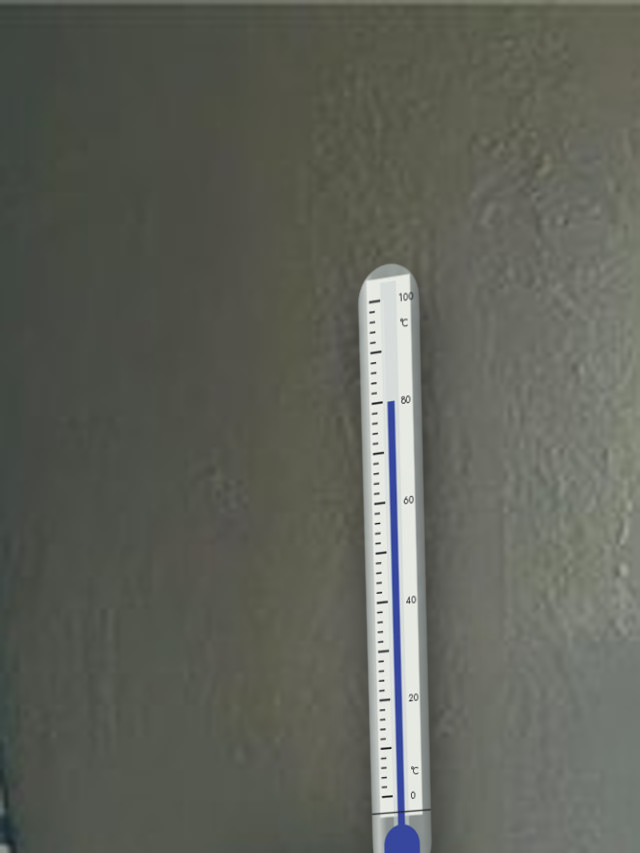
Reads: 80°C
